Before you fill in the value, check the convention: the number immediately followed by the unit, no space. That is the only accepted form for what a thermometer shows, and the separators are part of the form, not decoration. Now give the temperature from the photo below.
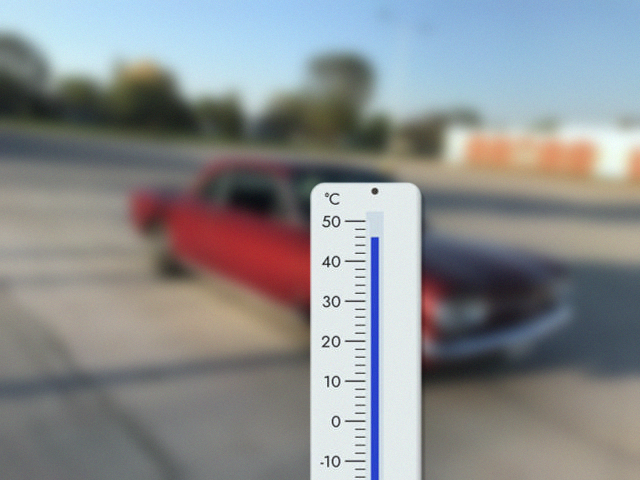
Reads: 46°C
